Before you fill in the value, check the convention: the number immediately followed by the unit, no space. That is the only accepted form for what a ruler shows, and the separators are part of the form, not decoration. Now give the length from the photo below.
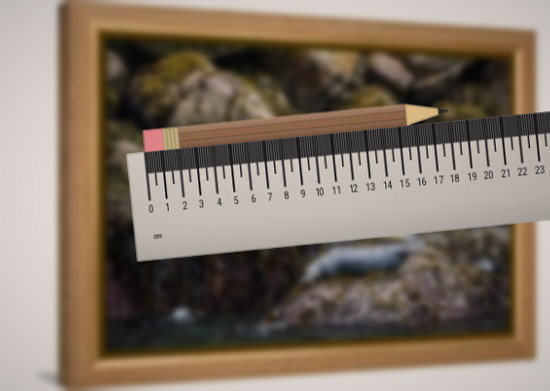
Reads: 18cm
